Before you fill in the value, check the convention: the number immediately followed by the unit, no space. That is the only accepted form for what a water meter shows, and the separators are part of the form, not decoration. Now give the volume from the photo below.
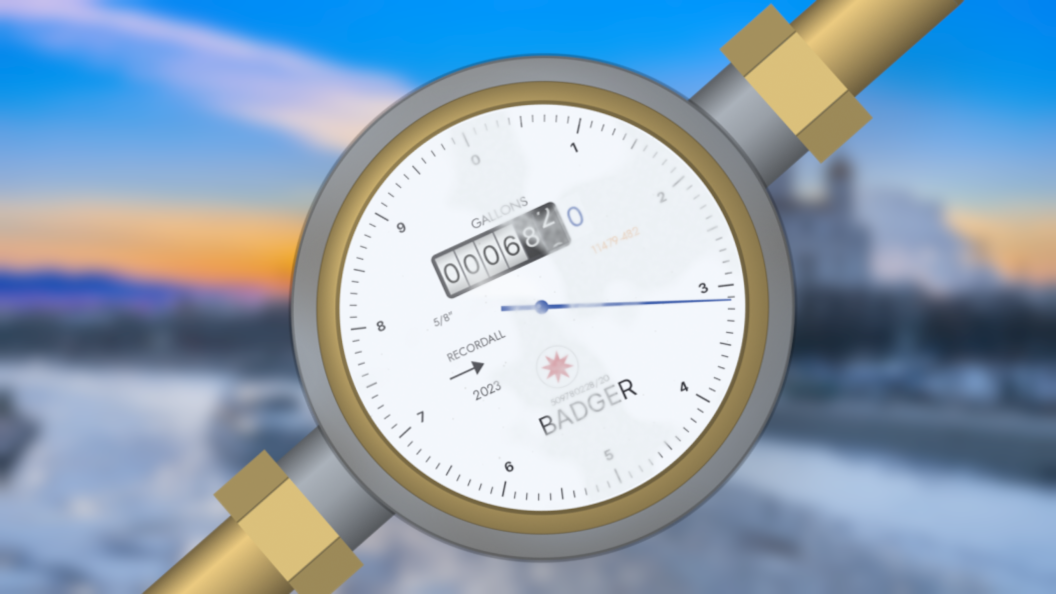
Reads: 6823.1gal
